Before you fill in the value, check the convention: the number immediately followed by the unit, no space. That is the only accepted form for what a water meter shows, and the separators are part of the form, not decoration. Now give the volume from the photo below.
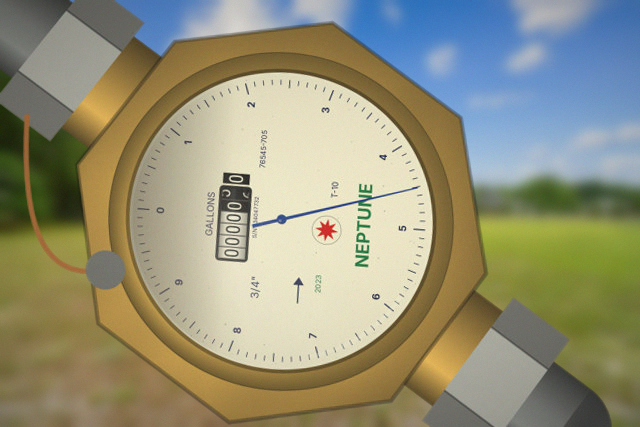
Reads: 54.5gal
